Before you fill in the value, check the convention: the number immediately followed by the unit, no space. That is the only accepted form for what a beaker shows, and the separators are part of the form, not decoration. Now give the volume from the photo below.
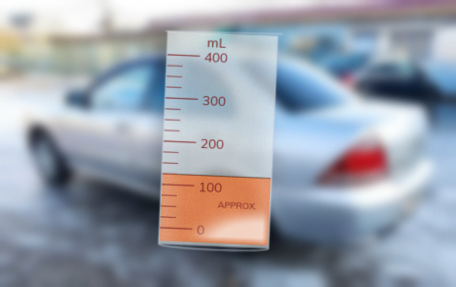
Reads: 125mL
